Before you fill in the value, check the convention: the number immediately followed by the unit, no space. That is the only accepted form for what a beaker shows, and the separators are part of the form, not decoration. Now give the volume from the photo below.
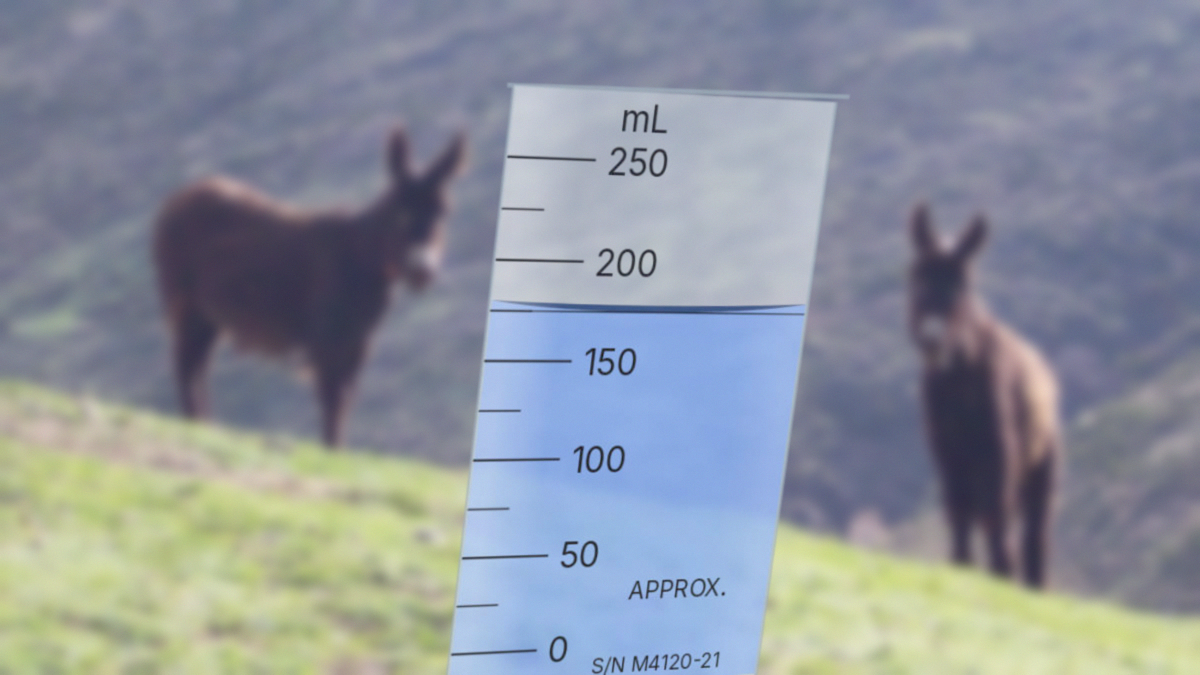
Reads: 175mL
